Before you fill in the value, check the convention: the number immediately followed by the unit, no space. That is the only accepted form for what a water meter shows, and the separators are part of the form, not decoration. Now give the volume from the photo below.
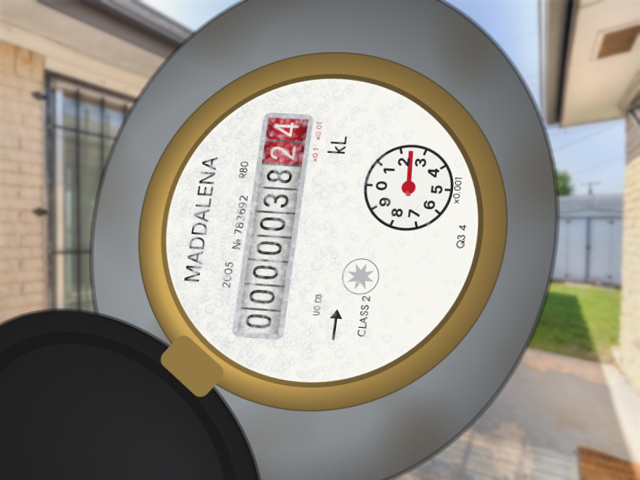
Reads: 38.242kL
